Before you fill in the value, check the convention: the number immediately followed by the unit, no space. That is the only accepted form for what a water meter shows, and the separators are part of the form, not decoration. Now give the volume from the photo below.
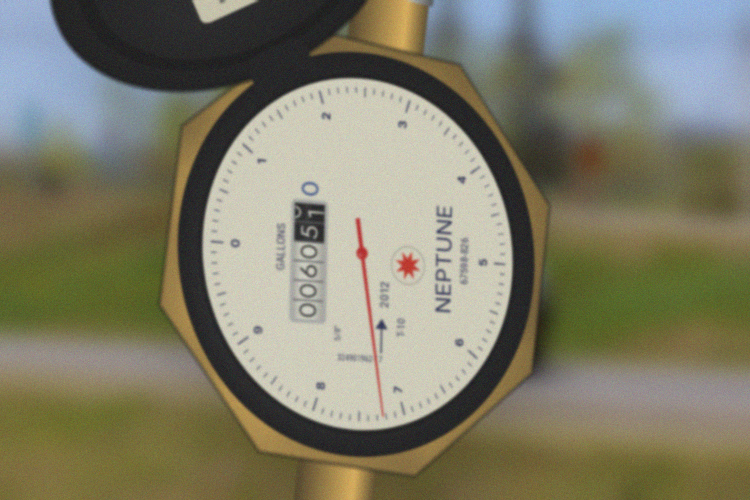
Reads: 60507.2gal
